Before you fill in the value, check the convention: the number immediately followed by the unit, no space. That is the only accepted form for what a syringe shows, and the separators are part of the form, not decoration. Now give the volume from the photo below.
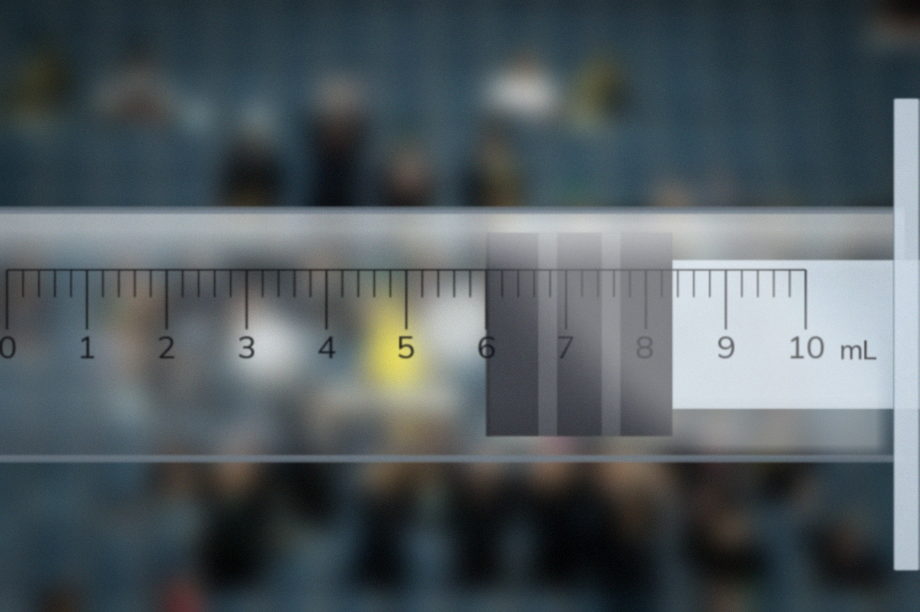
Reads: 6mL
